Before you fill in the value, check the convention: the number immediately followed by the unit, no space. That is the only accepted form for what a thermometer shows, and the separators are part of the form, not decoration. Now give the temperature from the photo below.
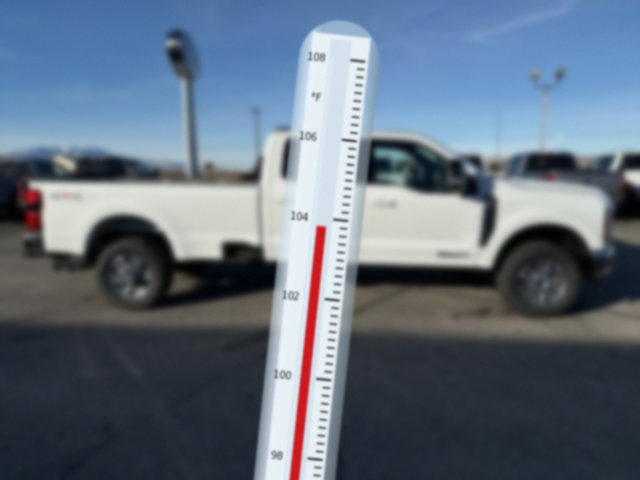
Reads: 103.8°F
